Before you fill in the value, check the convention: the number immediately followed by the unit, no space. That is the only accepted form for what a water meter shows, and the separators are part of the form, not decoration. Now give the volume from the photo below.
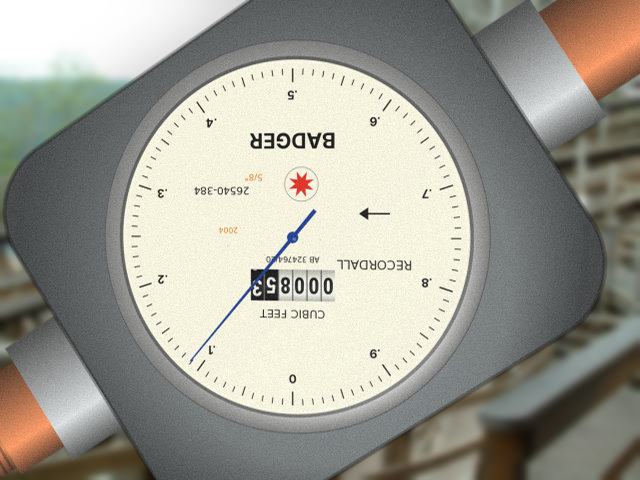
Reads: 853.11ft³
